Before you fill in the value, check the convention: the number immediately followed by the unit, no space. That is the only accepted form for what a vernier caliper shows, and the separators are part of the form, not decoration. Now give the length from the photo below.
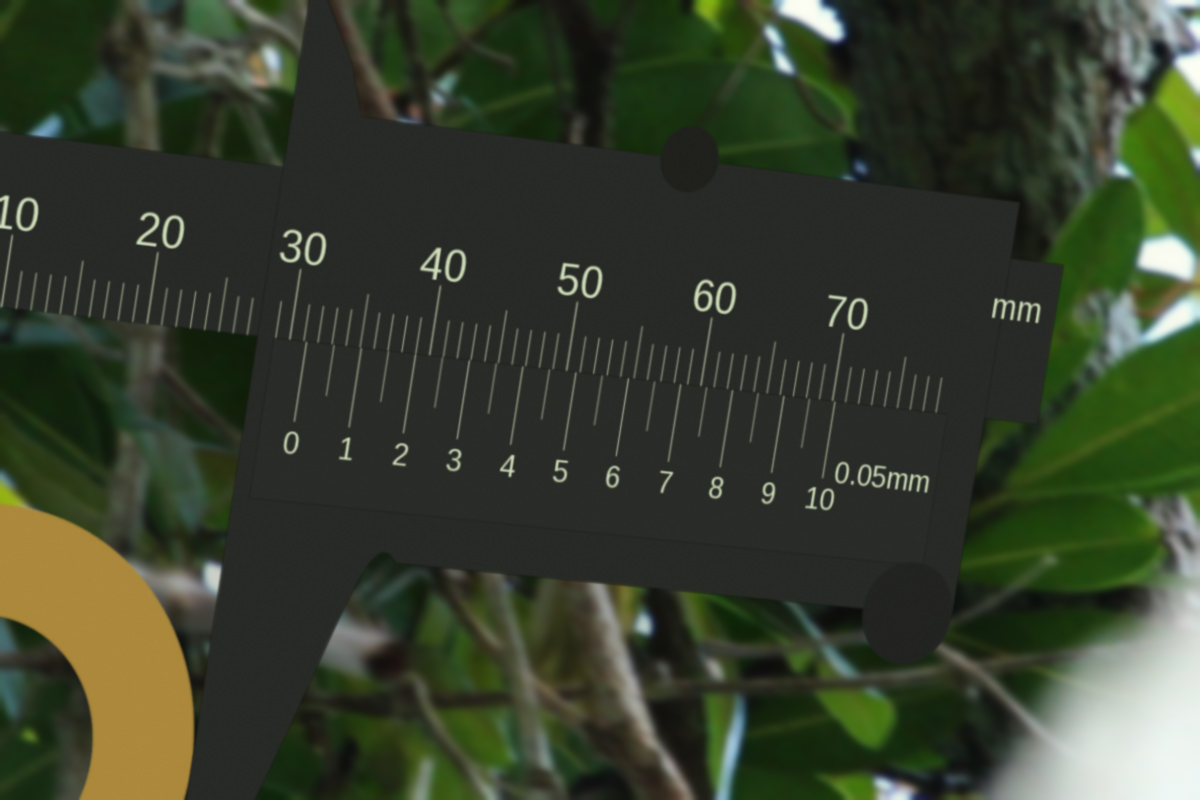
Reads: 31.2mm
